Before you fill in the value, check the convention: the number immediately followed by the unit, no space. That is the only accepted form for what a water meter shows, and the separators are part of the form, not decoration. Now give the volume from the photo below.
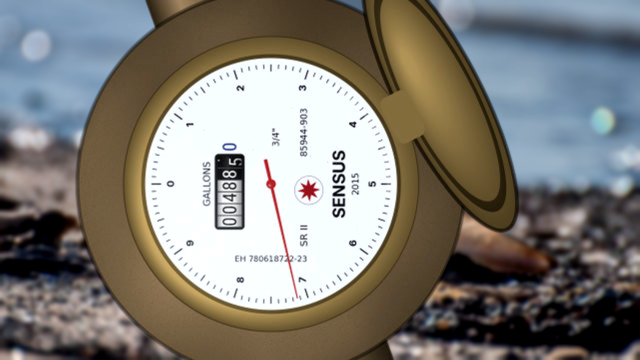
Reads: 48847.1gal
